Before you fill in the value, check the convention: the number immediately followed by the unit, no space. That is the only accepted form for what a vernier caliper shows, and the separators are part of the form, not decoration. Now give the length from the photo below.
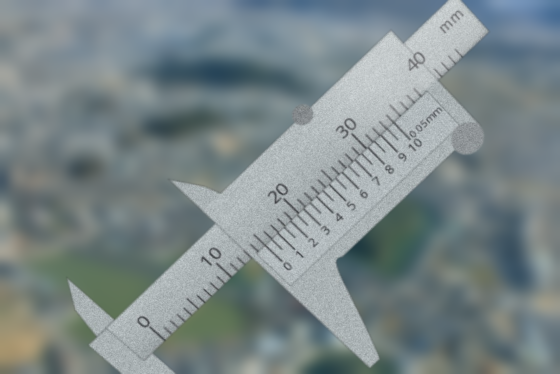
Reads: 15.0mm
